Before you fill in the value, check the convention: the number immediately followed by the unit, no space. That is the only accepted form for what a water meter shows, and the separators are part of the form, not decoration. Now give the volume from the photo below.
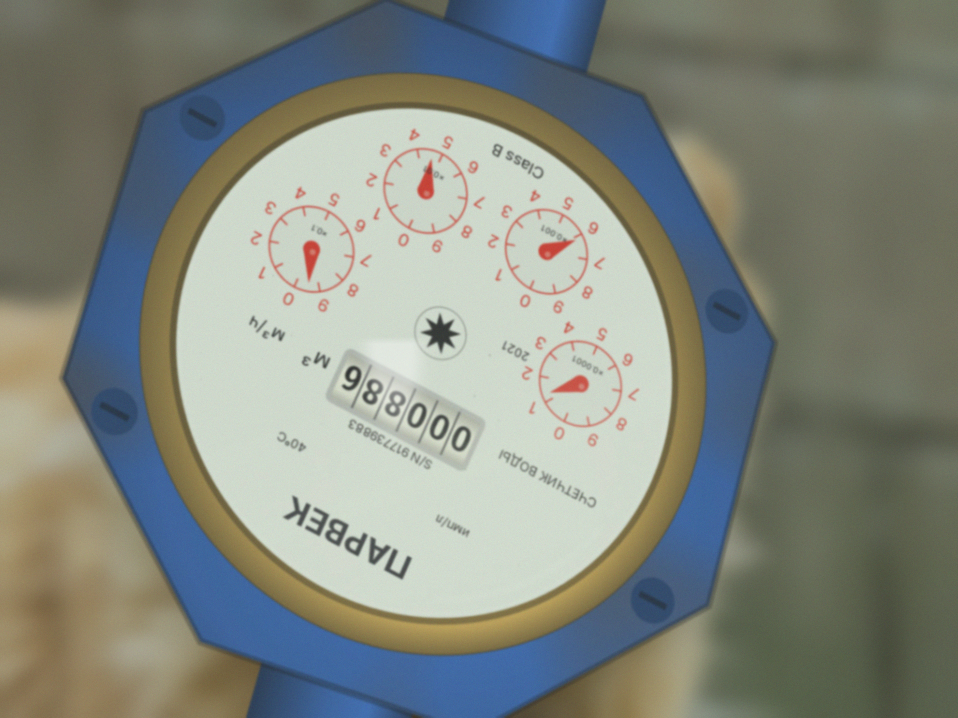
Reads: 885.9461m³
